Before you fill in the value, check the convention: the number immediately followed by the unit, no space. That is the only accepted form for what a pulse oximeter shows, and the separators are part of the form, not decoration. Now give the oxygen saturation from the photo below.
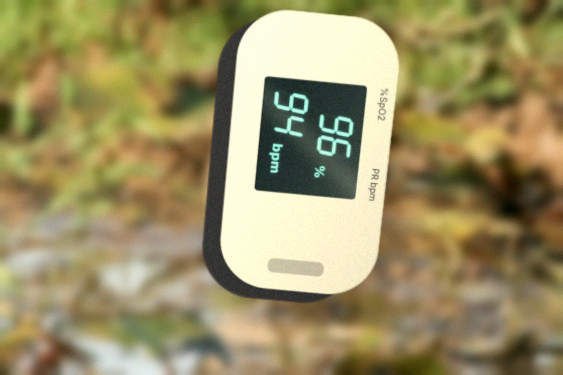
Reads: 96%
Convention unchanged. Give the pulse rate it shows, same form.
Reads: 94bpm
